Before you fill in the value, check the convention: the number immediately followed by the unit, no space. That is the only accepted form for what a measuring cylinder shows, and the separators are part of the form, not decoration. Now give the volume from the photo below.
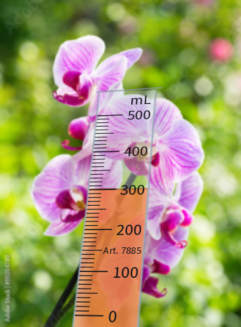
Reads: 300mL
